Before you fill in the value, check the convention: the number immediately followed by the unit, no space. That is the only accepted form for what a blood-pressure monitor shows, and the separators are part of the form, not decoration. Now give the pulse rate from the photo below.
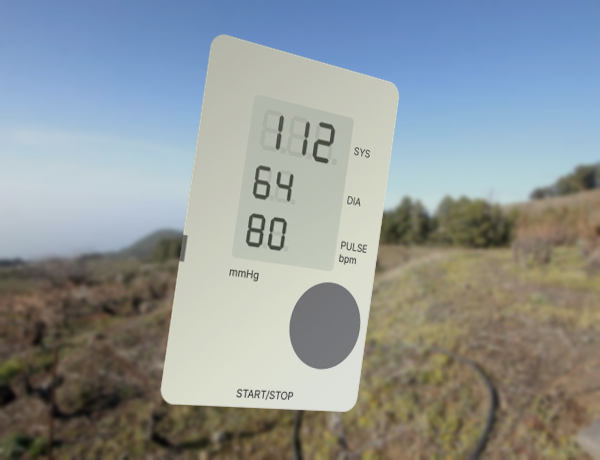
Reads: 80bpm
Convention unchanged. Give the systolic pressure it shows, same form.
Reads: 112mmHg
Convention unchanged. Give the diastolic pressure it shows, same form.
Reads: 64mmHg
